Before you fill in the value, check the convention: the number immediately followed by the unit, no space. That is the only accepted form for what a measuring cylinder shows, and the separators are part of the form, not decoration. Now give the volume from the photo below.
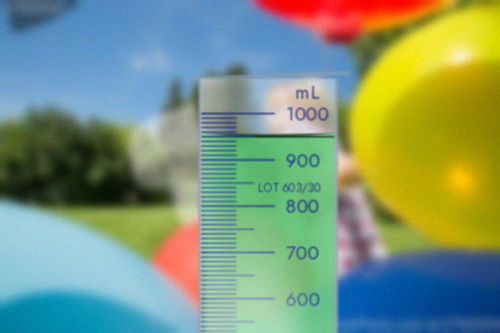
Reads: 950mL
